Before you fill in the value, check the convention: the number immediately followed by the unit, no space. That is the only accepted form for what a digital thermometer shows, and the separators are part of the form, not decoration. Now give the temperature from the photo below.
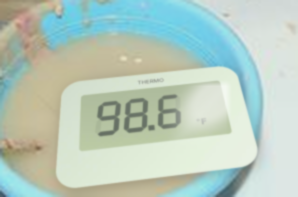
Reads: 98.6°F
